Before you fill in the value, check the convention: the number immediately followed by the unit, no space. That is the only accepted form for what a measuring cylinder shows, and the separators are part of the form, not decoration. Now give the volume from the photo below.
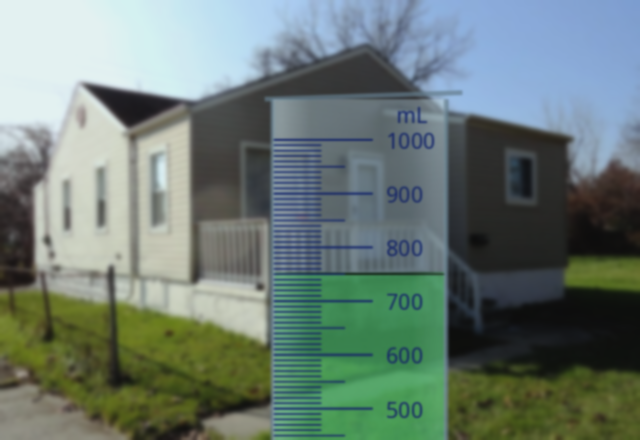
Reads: 750mL
